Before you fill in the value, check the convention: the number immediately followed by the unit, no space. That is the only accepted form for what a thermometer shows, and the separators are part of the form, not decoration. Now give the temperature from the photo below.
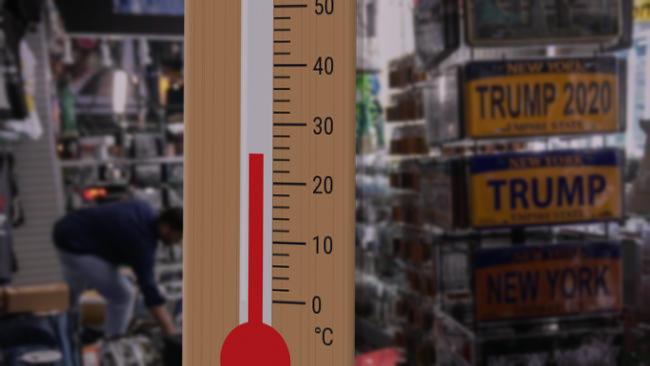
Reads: 25°C
